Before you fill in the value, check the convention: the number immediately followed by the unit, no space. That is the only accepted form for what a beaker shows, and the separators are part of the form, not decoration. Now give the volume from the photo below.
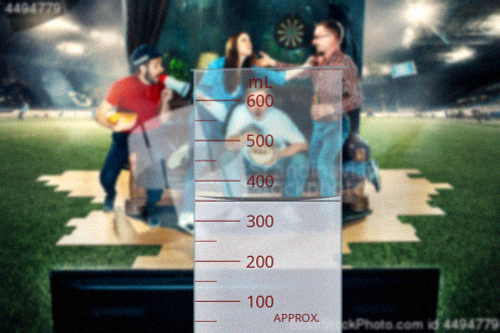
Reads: 350mL
